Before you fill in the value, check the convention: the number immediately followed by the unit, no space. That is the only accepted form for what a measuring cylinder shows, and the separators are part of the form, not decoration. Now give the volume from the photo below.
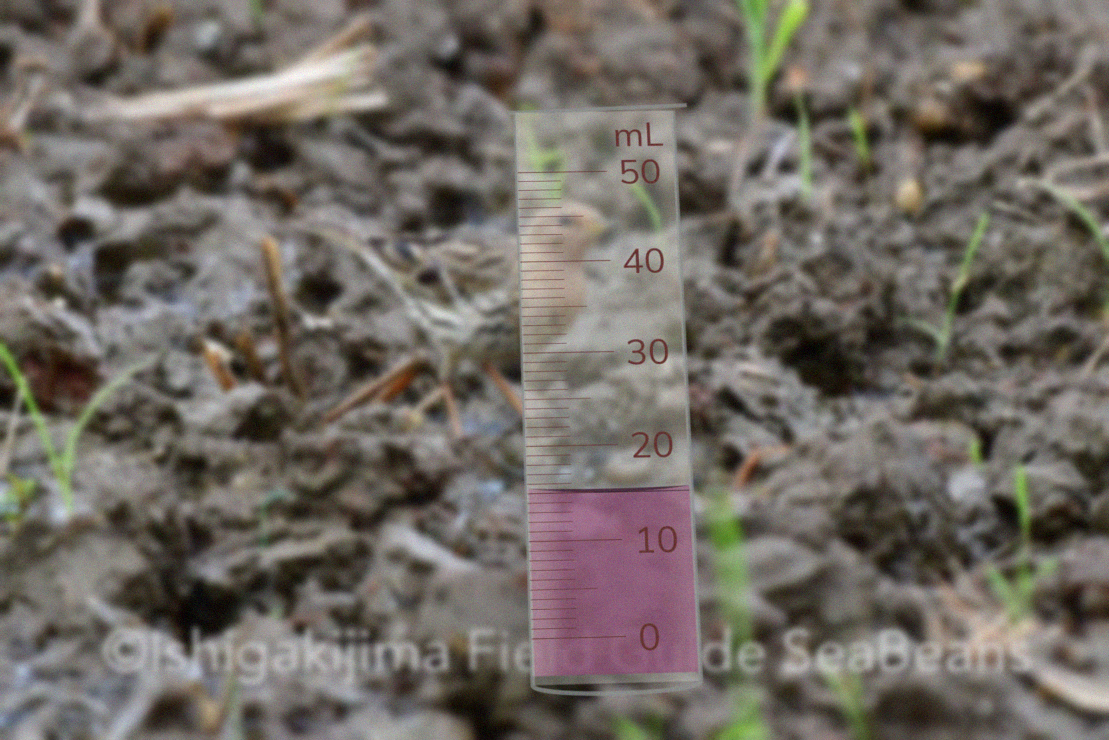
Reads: 15mL
